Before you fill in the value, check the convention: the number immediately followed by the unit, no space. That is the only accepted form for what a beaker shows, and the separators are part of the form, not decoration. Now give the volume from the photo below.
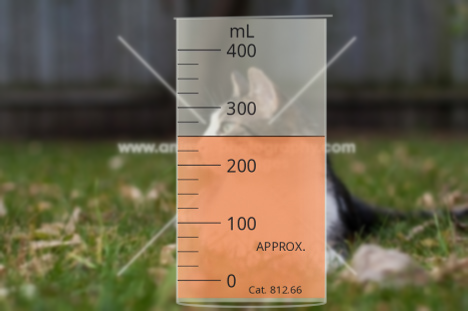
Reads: 250mL
